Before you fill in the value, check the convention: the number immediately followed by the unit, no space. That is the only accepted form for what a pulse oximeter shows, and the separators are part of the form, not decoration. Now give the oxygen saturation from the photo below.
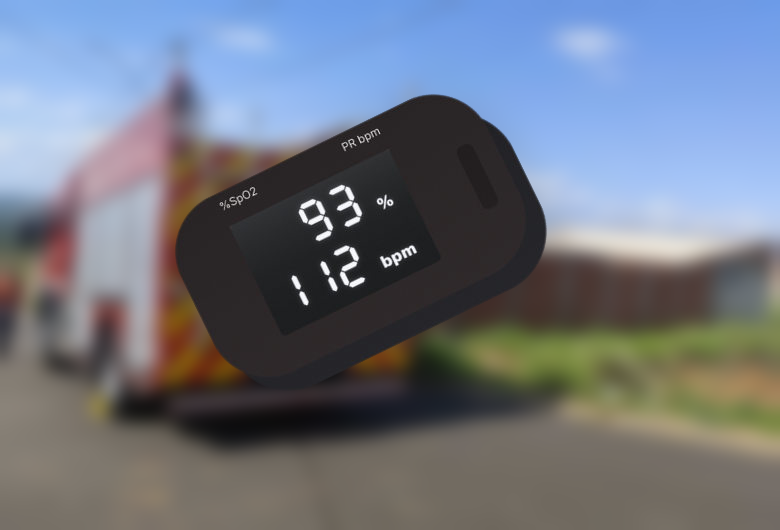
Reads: 93%
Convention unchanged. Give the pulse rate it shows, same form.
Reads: 112bpm
